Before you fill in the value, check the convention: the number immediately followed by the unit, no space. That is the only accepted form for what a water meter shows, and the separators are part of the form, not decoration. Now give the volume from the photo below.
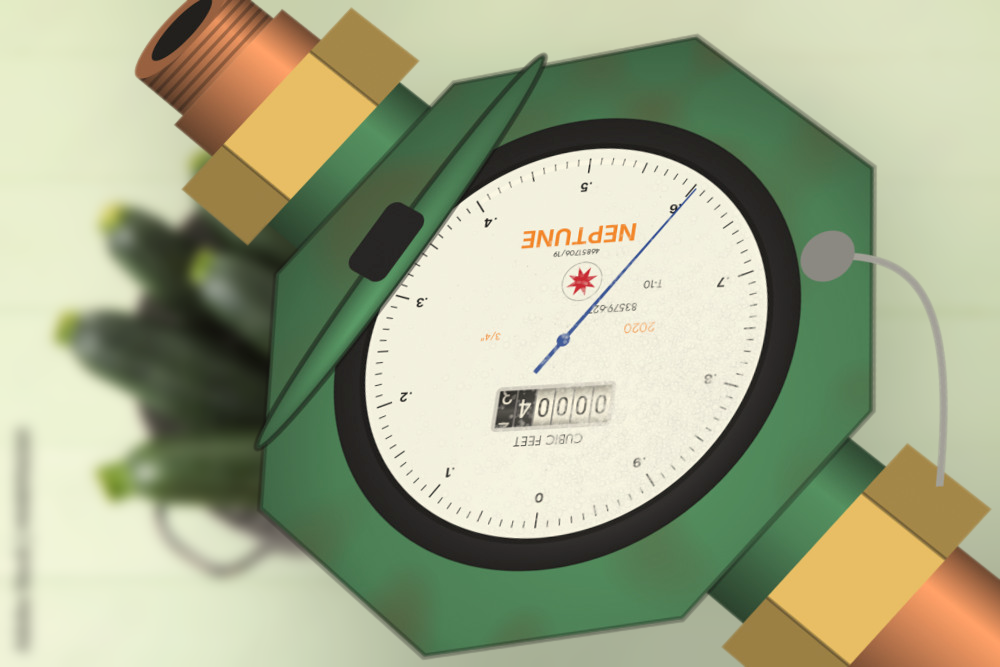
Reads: 42.60ft³
